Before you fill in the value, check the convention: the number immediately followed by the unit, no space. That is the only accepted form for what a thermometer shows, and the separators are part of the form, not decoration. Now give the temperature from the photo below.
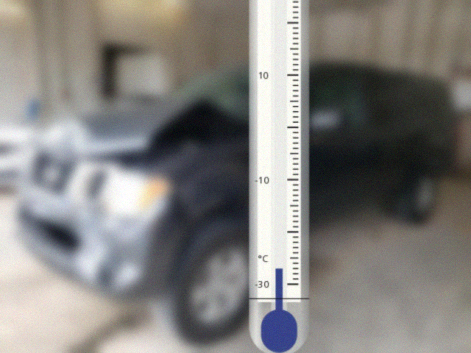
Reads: -27°C
